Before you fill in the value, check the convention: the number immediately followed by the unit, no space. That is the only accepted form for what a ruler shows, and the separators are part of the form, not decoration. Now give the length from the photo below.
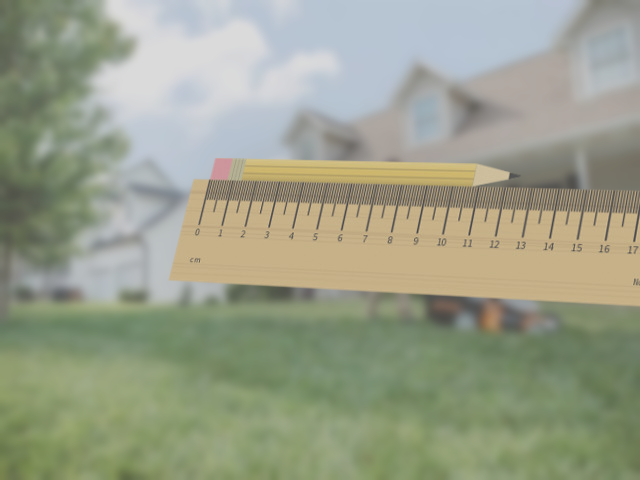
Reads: 12.5cm
